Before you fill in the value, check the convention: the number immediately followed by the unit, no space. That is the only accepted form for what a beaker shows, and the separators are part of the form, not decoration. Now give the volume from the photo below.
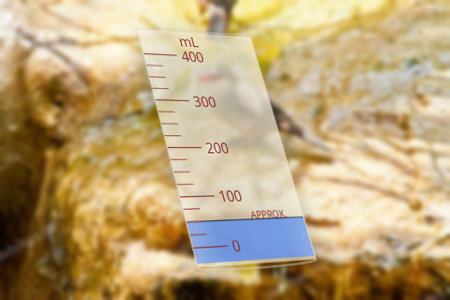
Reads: 50mL
